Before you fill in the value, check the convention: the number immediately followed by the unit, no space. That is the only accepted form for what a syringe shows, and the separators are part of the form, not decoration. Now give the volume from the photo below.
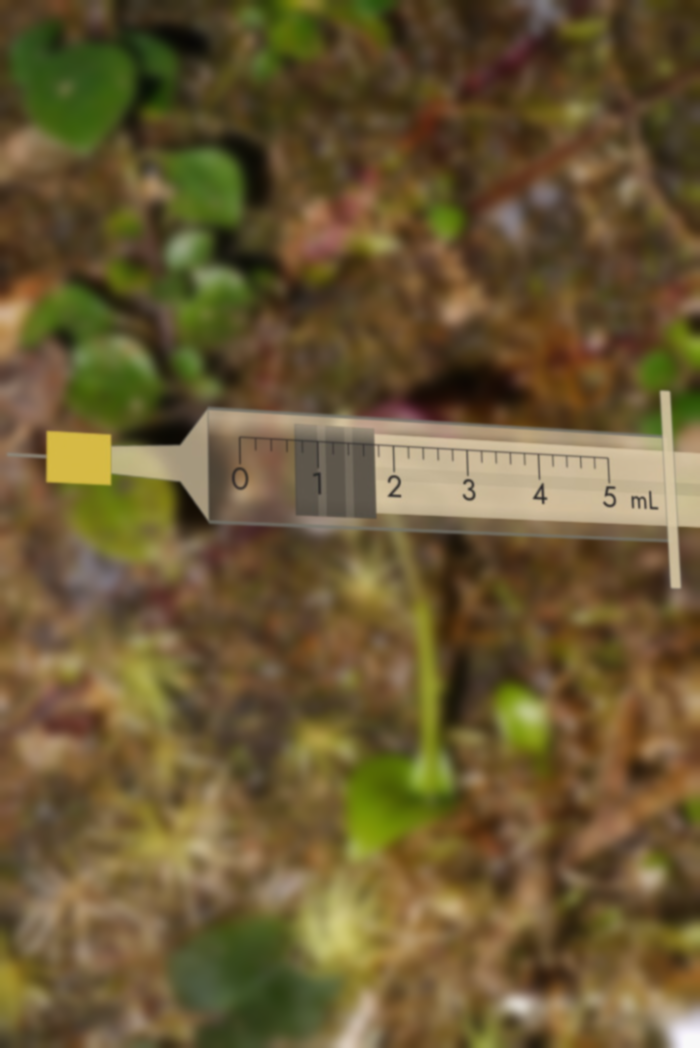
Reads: 0.7mL
